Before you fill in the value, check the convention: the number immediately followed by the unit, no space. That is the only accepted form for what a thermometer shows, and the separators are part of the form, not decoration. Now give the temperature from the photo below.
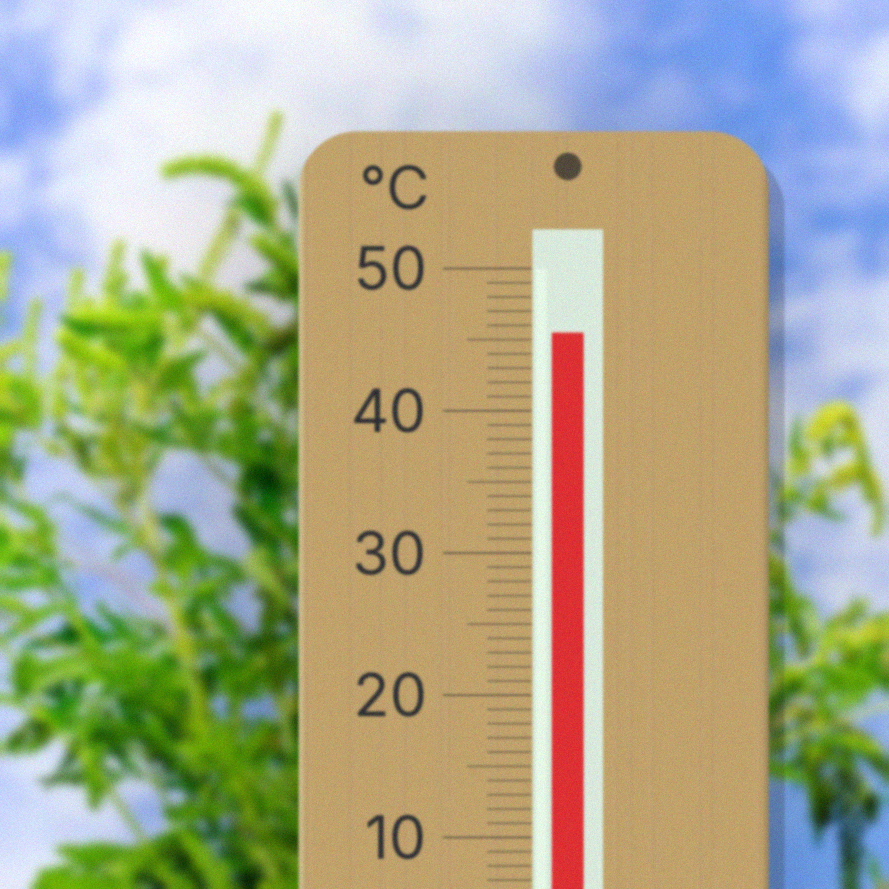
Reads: 45.5°C
